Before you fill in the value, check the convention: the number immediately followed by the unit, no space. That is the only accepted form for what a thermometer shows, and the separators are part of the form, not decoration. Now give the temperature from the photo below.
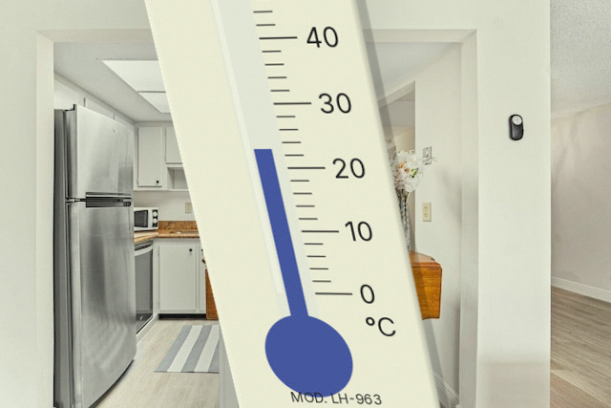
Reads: 23°C
